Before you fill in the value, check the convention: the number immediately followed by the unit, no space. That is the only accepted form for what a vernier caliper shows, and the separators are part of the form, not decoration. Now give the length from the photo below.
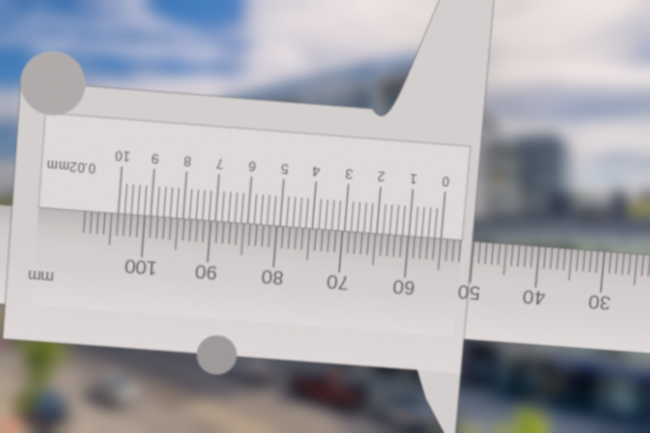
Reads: 55.0mm
